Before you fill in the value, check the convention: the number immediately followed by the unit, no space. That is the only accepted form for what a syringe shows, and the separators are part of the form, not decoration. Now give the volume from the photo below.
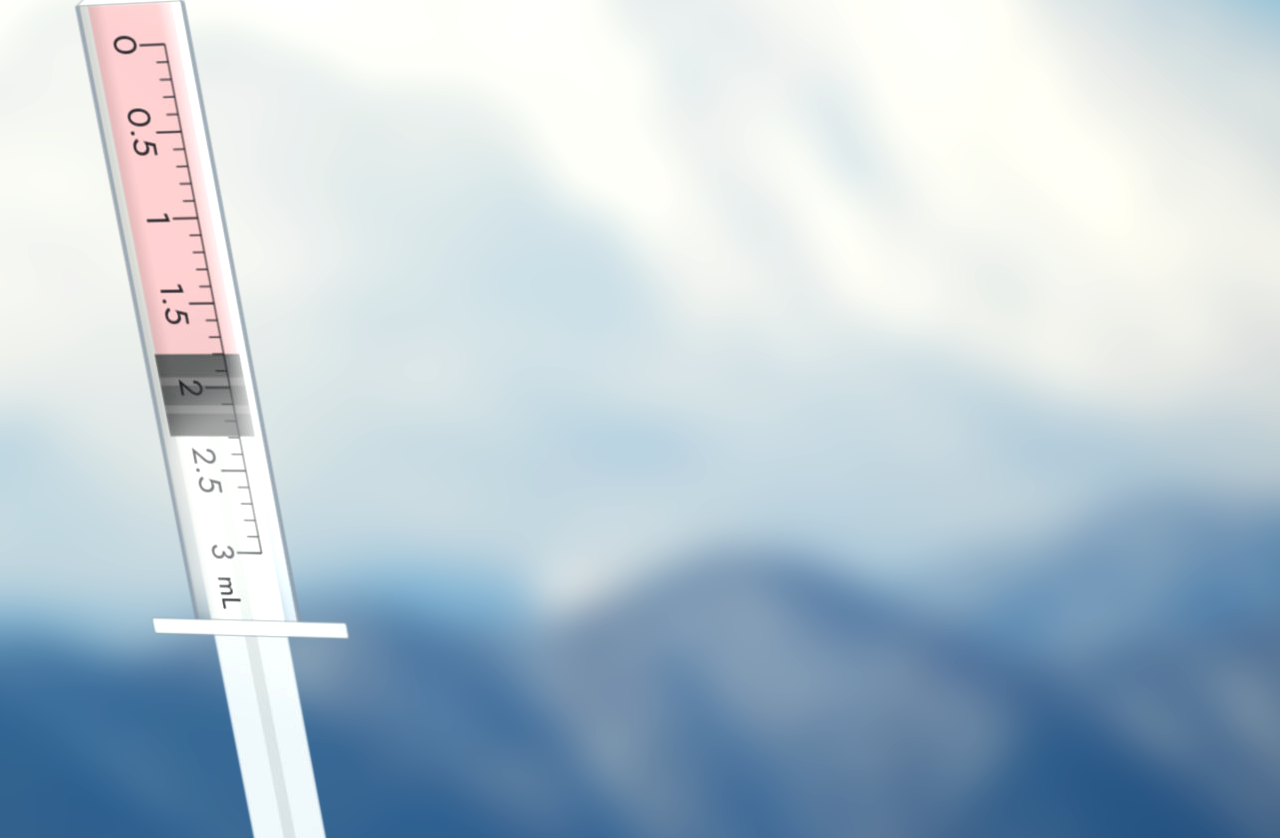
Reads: 1.8mL
